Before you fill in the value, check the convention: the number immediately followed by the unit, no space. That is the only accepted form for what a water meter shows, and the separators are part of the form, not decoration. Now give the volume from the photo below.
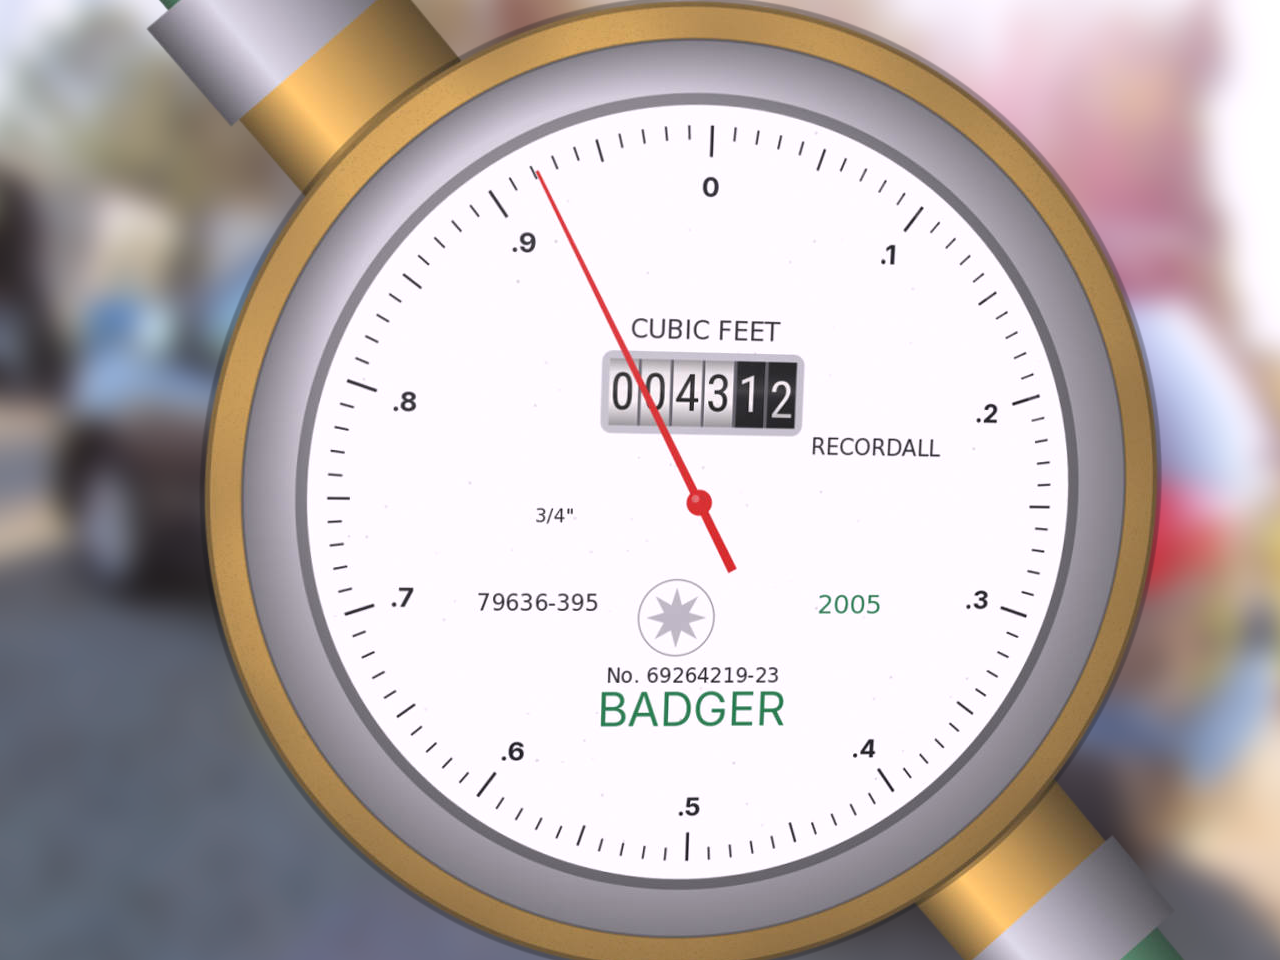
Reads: 4311.92ft³
